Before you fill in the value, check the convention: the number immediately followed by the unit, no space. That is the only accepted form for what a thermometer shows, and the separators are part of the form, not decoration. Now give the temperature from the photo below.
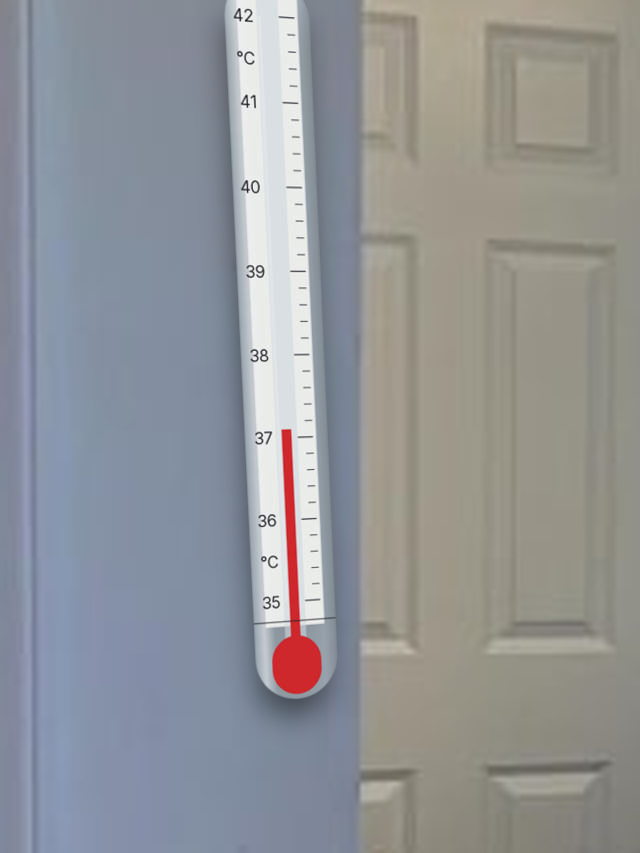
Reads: 37.1°C
